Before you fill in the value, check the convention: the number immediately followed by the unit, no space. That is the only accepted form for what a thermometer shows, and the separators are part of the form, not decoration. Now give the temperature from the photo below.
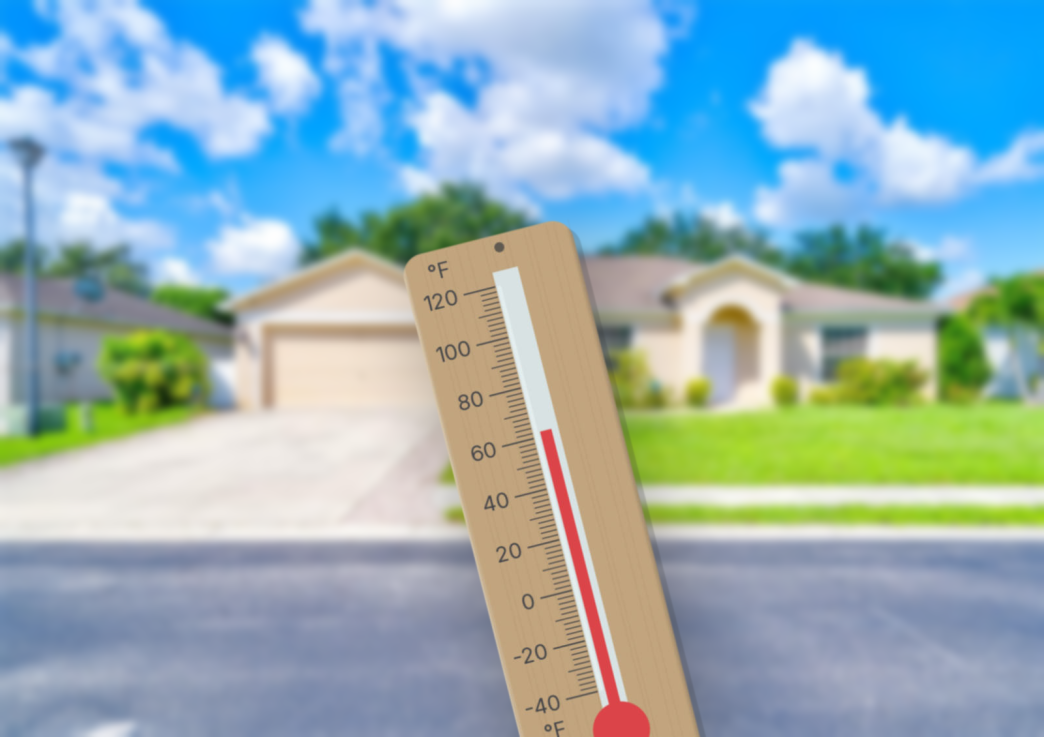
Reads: 62°F
